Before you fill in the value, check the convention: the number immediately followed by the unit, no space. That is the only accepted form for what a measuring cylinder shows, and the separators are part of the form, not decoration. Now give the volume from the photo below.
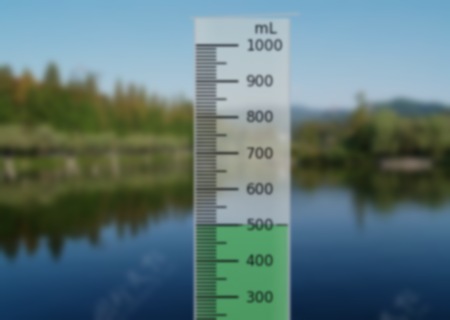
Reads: 500mL
